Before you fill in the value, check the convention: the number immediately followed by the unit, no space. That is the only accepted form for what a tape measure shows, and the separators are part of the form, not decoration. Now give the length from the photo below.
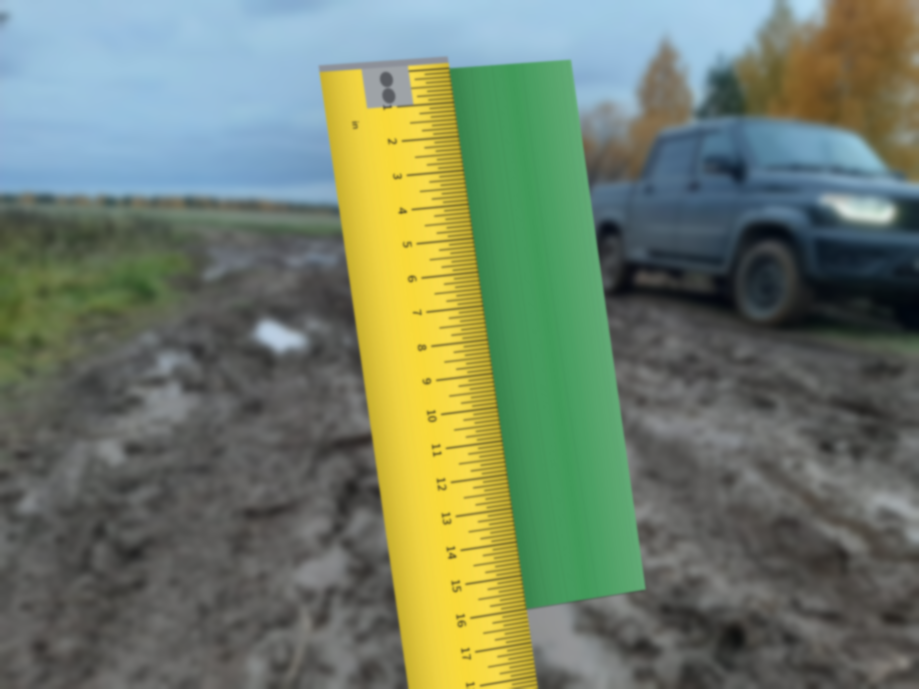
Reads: 16in
